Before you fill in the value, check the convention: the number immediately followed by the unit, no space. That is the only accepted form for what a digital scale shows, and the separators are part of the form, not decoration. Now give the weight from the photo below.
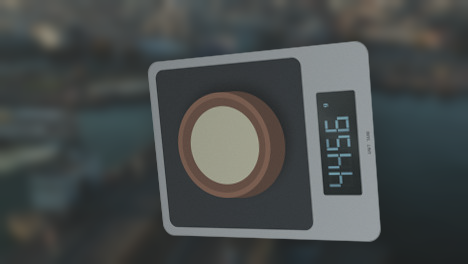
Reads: 4456g
